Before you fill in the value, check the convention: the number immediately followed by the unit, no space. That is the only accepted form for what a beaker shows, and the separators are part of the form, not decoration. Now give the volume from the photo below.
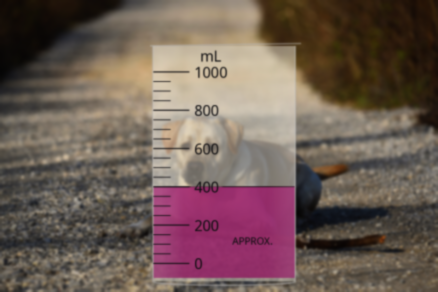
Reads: 400mL
